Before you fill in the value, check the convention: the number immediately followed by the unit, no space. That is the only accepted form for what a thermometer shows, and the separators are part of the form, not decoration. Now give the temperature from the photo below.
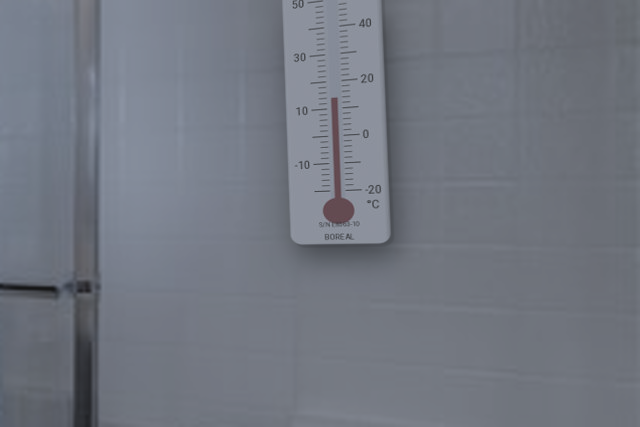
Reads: 14°C
